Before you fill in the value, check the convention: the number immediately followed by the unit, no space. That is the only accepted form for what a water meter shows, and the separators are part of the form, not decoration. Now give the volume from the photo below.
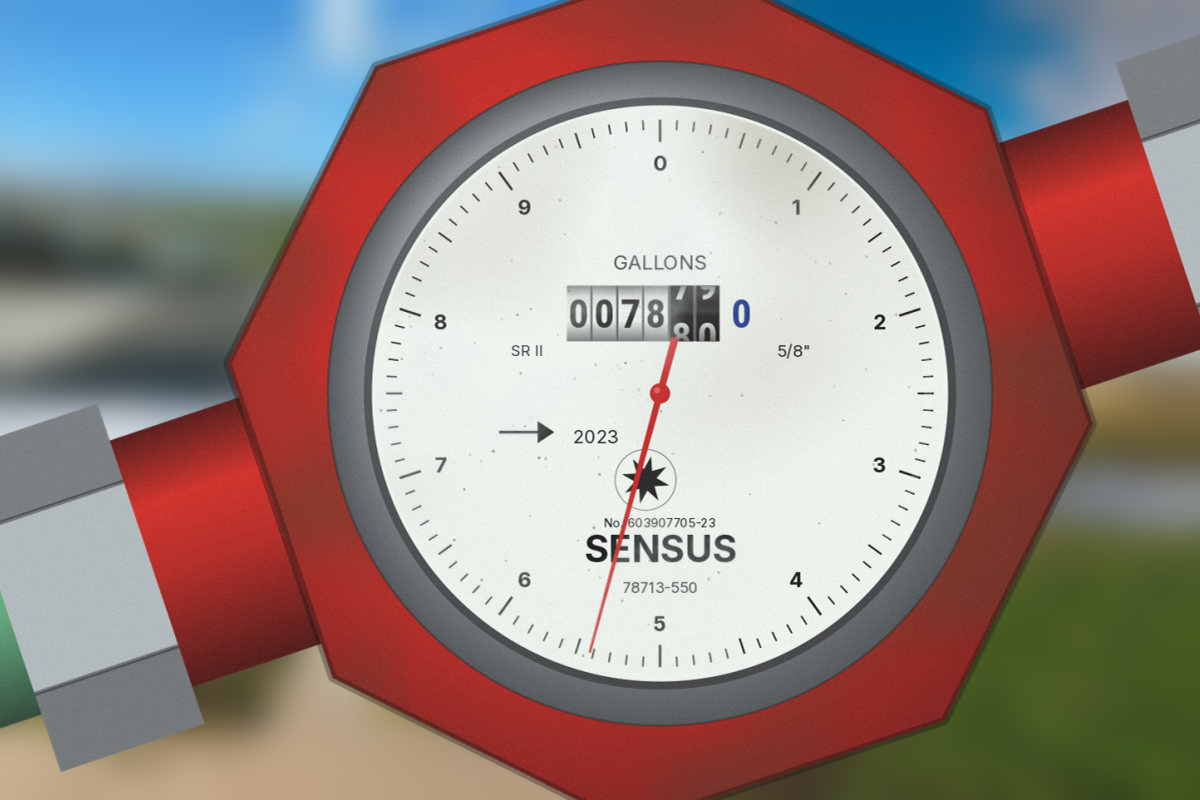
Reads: 78795.4gal
